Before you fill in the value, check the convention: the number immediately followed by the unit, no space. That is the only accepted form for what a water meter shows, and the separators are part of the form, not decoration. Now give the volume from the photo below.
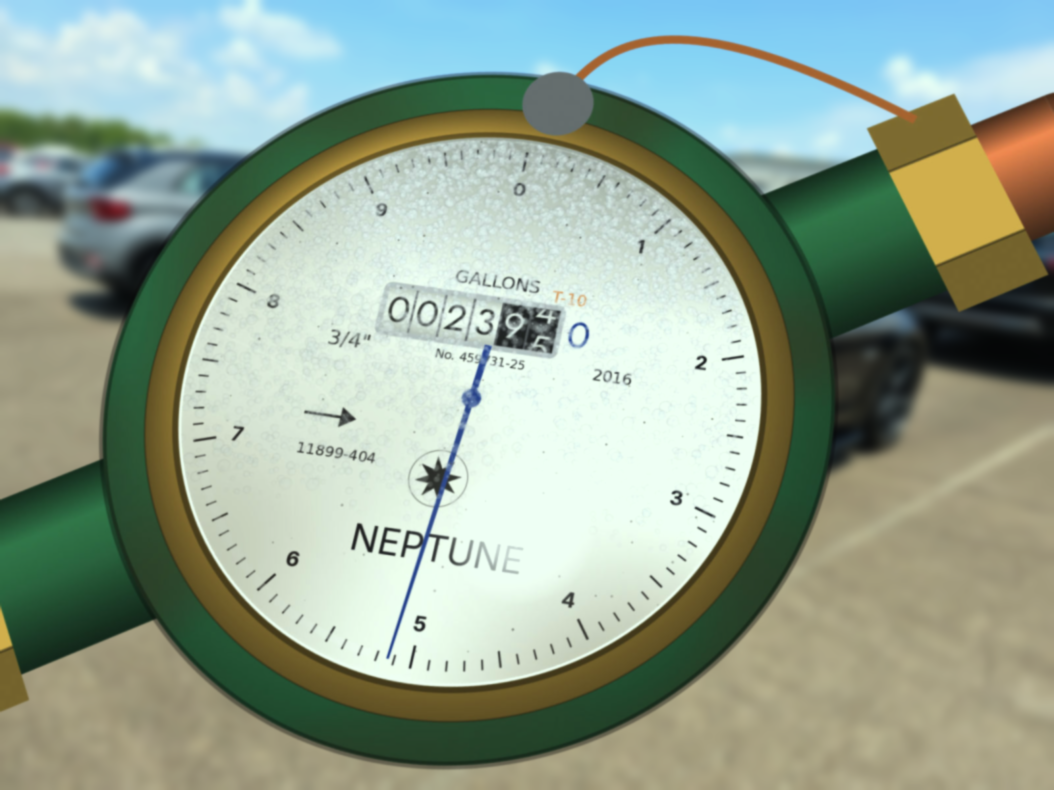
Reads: 23945.1gal
